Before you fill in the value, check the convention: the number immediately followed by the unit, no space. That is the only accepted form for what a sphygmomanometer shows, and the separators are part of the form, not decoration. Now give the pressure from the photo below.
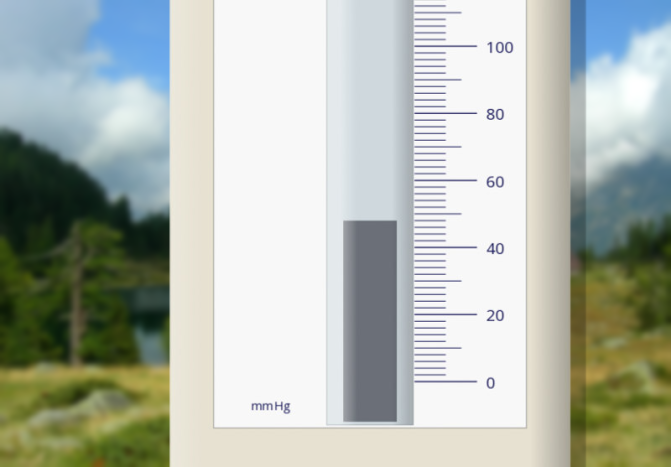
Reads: 48mmHg
